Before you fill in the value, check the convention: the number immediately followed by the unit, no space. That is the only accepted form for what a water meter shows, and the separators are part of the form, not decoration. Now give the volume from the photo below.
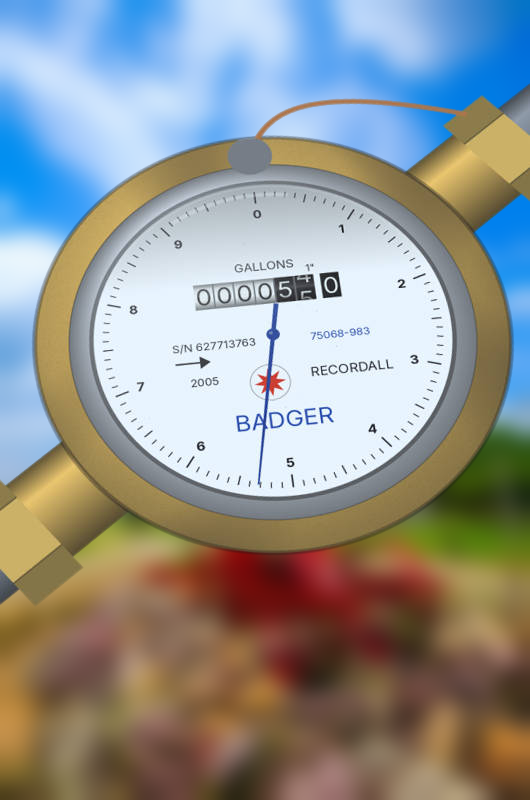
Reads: 545.3gal
